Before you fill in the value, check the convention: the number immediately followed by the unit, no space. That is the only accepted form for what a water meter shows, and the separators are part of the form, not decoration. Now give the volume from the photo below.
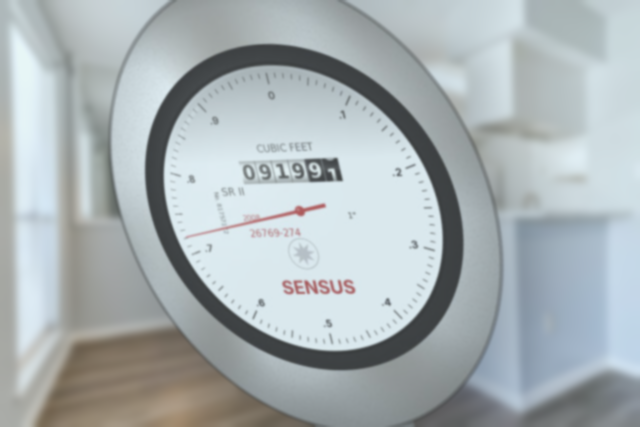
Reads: 91990.72ft³
